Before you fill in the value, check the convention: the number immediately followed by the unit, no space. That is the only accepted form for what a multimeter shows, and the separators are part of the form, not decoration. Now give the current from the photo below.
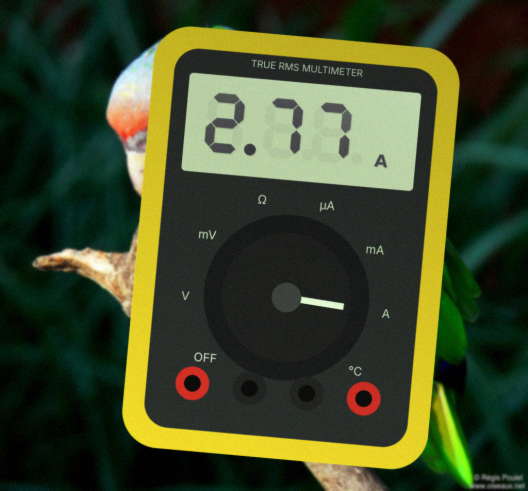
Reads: 2.77A
